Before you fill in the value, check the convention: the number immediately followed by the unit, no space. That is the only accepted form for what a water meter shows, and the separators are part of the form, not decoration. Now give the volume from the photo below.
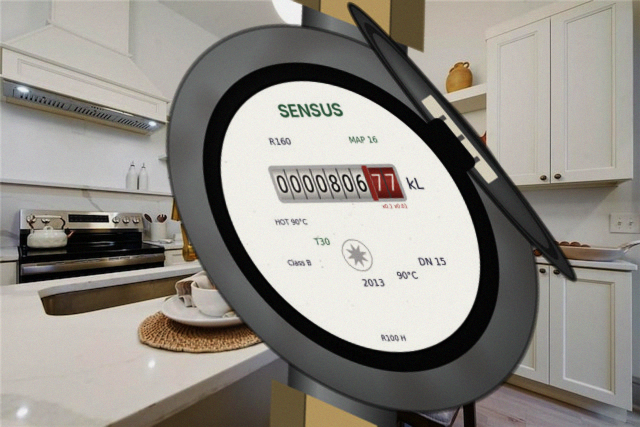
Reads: 806.77kL
